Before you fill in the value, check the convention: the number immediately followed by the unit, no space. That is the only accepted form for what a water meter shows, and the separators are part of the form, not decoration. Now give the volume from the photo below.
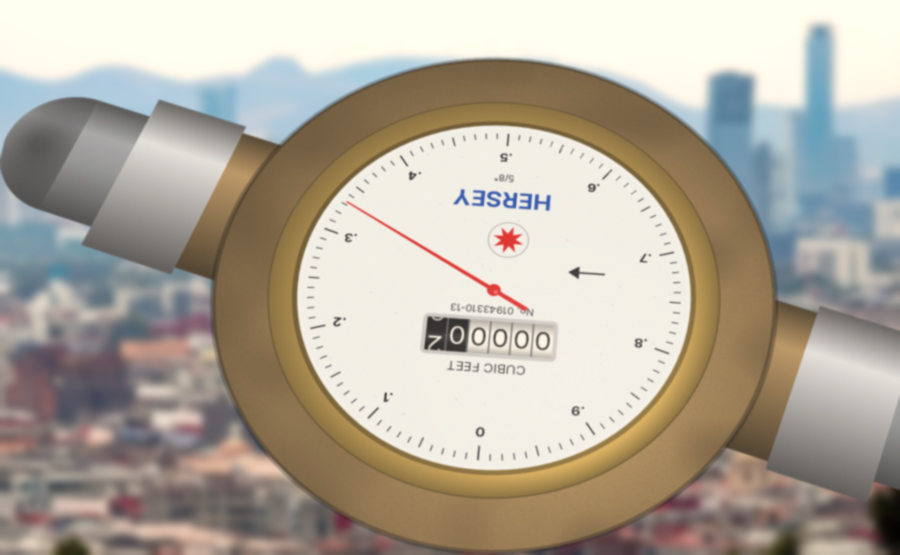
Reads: 2.33ft³
